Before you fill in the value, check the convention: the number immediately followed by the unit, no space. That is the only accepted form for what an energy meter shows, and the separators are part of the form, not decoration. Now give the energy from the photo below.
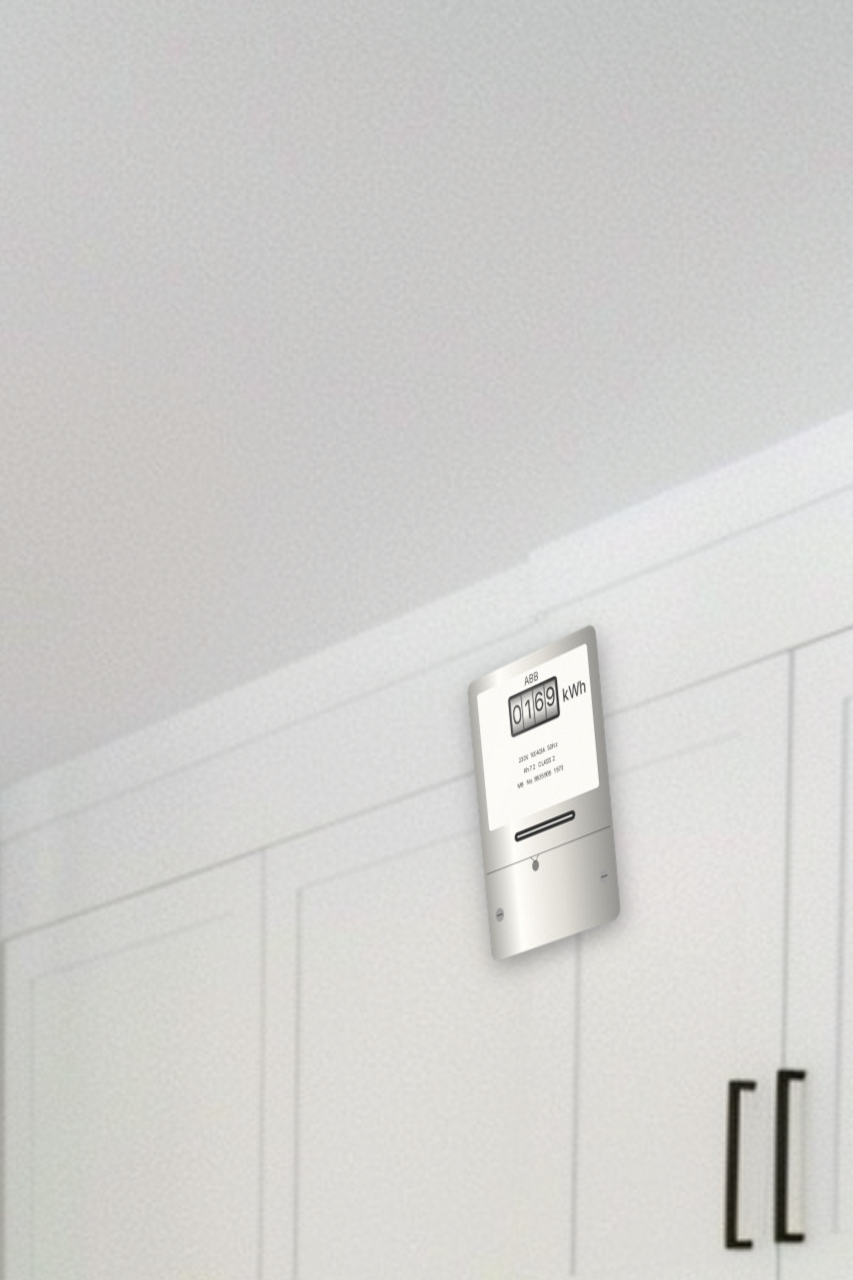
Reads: 169kWh
